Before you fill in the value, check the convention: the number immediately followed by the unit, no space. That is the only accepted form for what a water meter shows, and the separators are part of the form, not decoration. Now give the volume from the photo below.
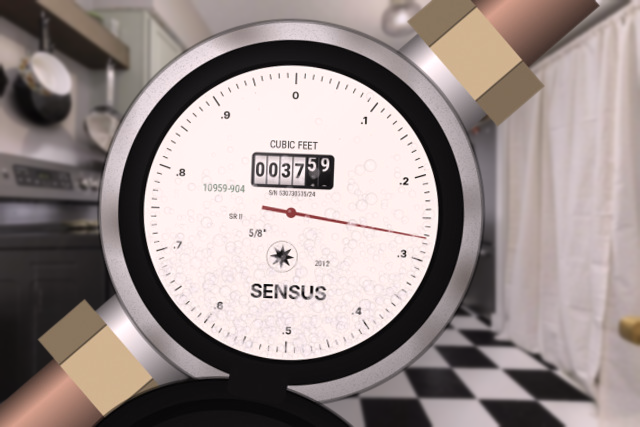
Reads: 3759.27ft³
